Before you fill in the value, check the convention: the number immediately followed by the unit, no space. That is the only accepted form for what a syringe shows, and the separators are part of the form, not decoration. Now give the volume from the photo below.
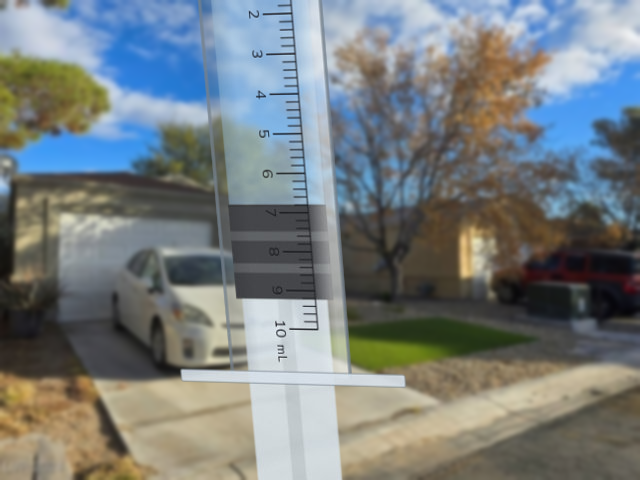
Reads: 6.8mL
